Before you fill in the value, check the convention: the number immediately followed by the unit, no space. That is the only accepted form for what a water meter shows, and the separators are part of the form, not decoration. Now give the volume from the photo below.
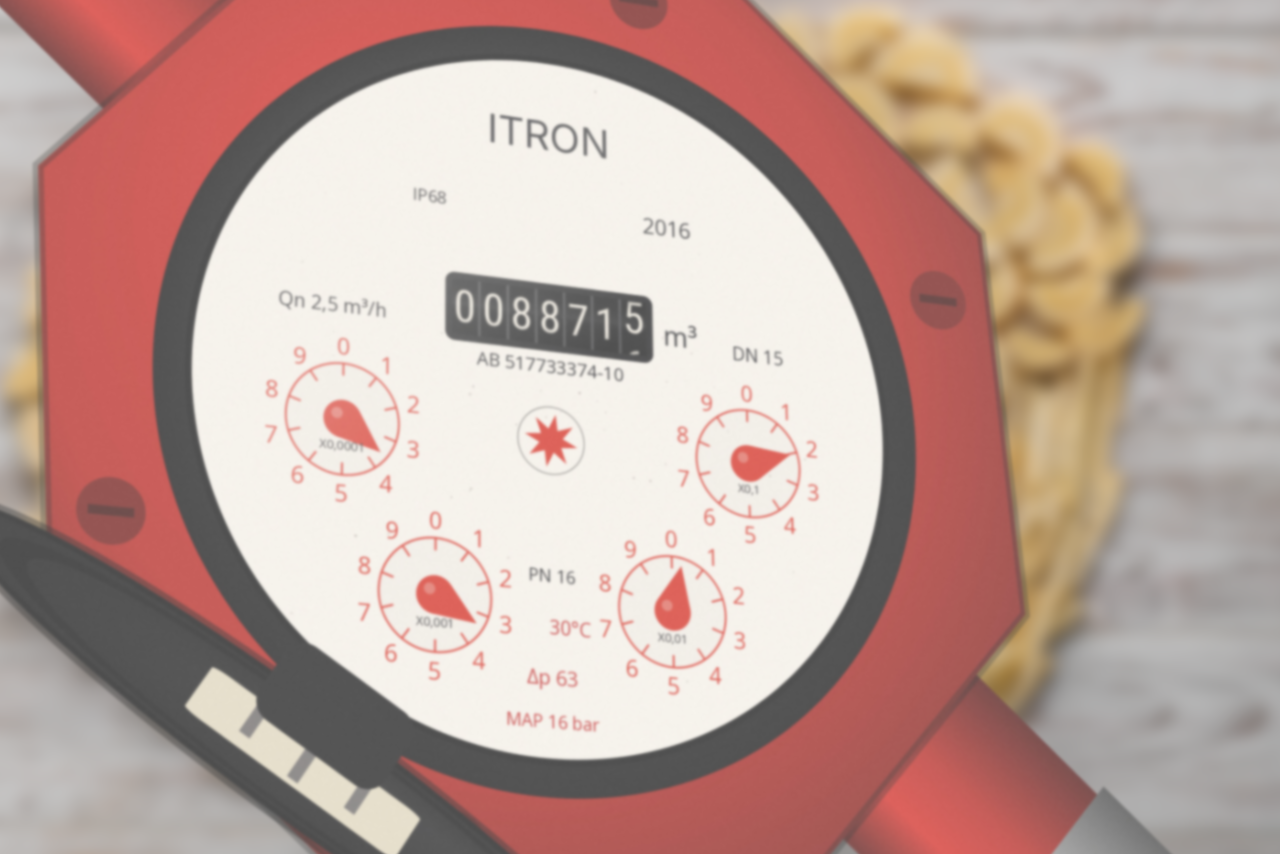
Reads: 88715.2033m³
